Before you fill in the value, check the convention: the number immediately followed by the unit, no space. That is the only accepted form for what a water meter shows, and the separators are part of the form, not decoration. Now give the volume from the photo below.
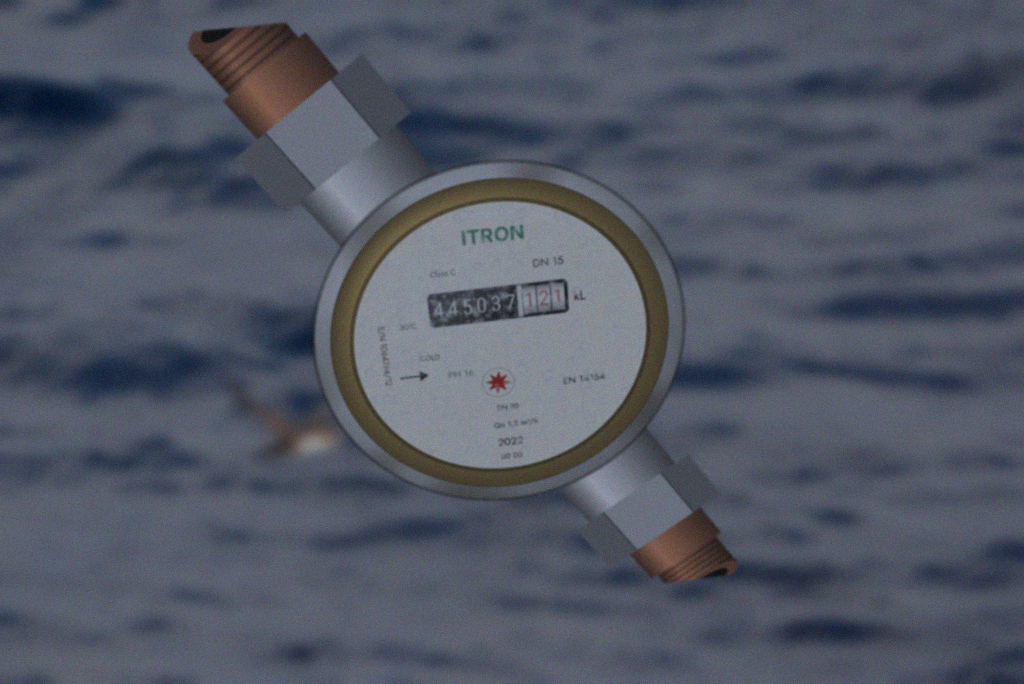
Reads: 445037.121kL
